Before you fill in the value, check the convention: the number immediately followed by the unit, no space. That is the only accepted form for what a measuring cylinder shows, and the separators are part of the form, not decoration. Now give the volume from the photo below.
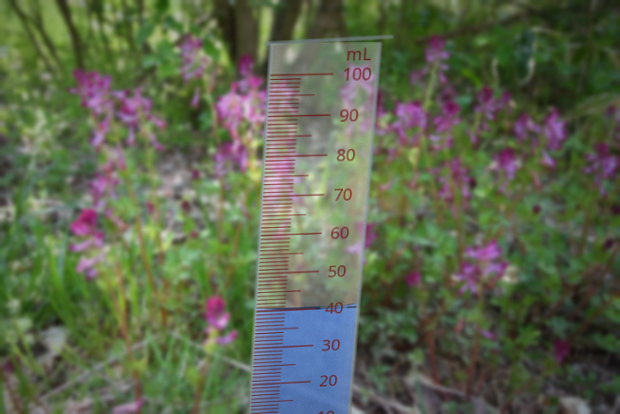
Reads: 40mL
